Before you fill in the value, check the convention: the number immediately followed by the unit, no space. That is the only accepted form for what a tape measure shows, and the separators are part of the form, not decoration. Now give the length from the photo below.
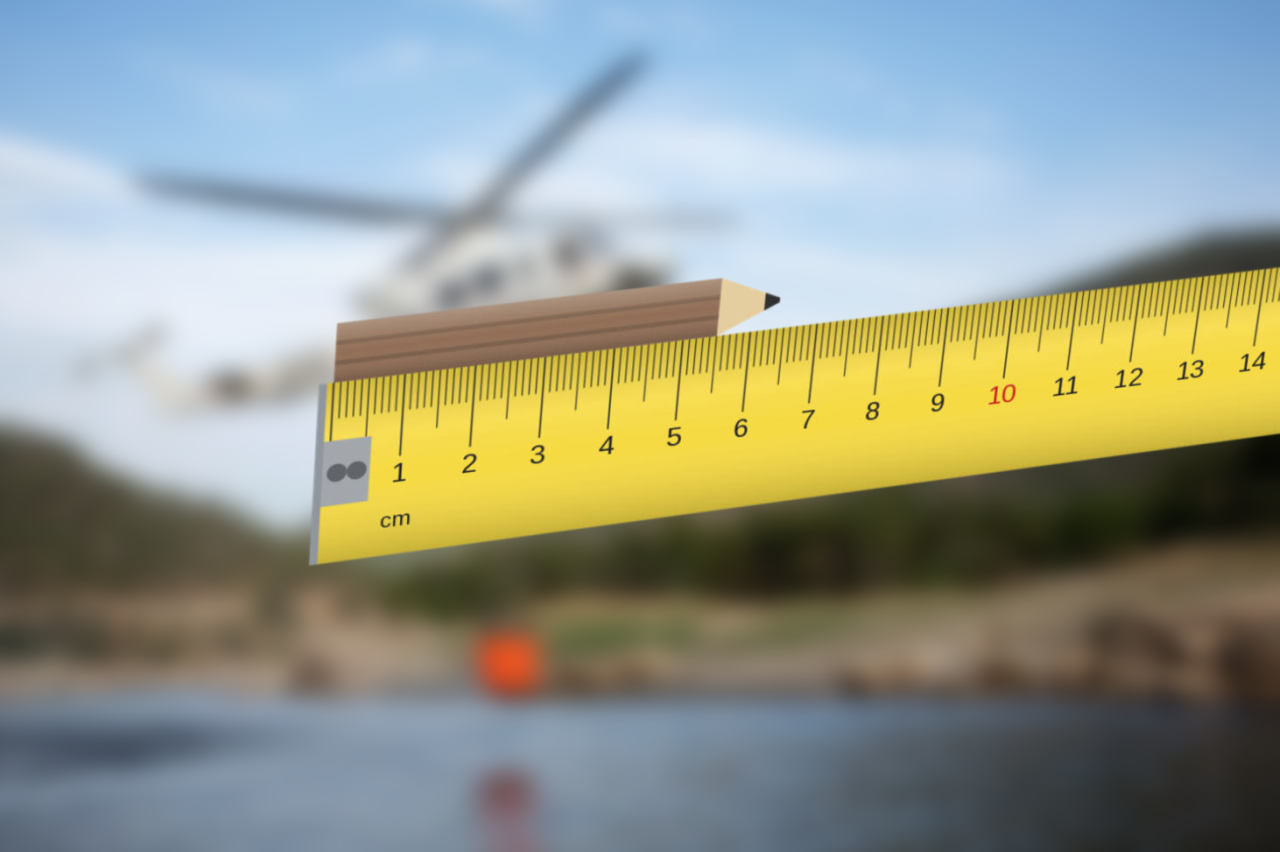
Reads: 6.4cm
